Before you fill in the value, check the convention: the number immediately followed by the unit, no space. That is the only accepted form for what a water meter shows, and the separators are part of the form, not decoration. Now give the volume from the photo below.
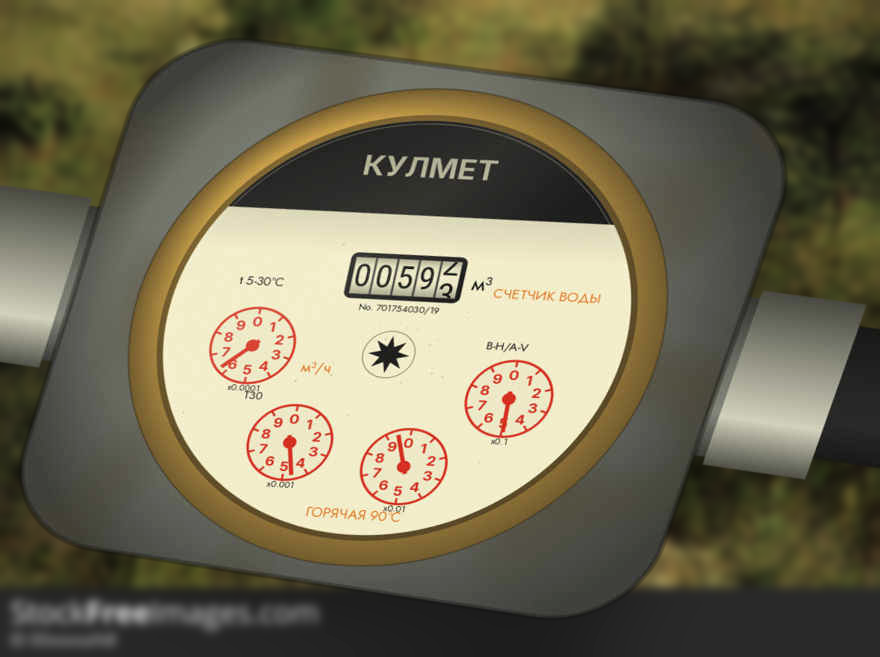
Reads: 592.4946m³
